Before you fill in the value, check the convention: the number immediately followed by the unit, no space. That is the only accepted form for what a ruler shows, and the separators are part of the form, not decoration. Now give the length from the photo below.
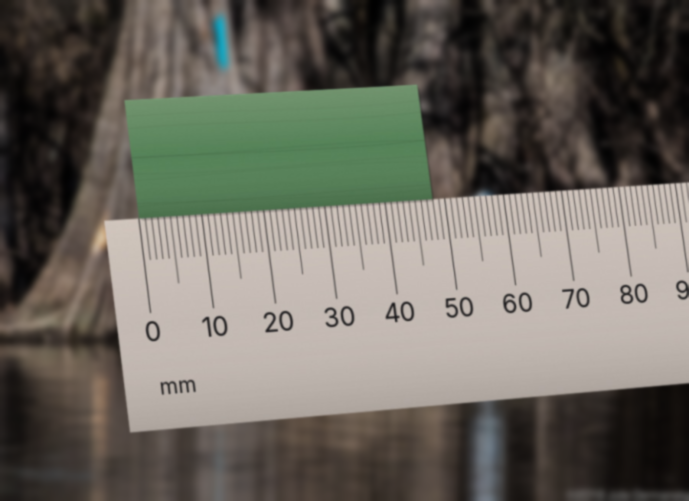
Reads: 48mm
